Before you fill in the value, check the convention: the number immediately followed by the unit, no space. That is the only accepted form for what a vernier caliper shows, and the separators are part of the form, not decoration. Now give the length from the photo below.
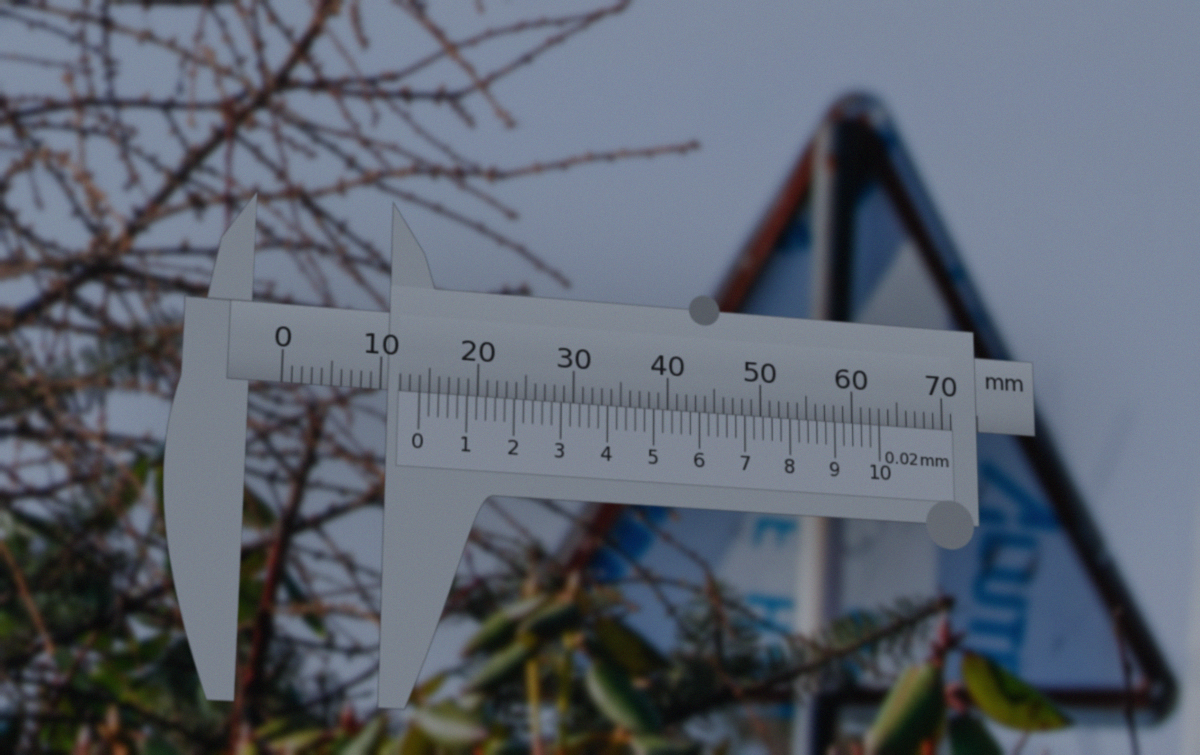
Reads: 14.0mm
